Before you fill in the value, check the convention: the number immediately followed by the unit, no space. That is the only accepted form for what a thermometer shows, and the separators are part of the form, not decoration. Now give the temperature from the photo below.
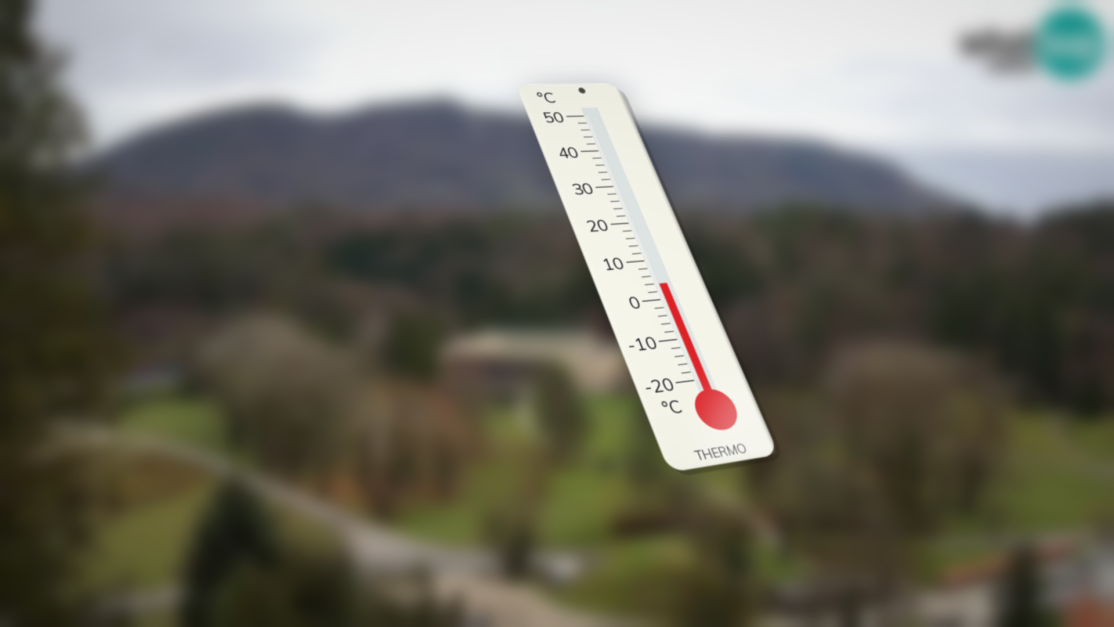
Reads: 4°C
